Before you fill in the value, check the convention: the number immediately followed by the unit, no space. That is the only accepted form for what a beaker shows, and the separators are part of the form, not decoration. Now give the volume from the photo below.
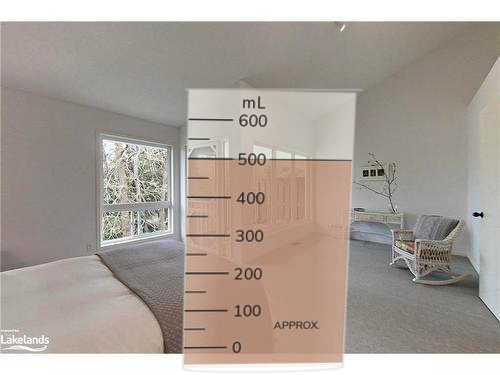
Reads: 500mL
